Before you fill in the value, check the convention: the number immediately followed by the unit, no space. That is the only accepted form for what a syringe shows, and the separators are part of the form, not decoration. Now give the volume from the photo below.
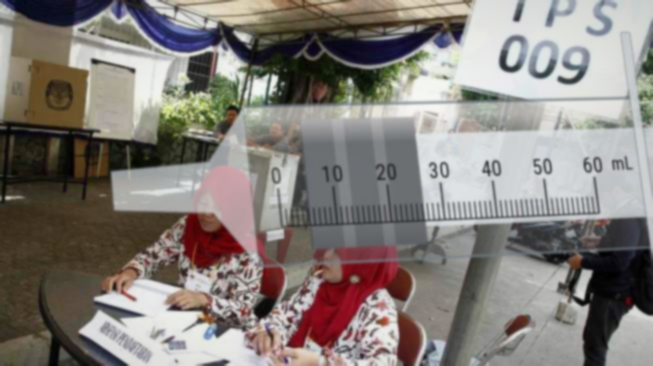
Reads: 5mL
